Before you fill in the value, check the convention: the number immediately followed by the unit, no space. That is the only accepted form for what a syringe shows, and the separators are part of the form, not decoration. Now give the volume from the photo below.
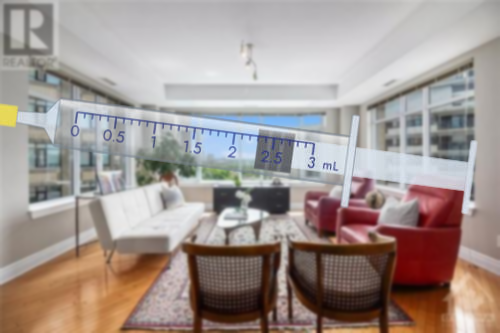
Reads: 2.3mL
